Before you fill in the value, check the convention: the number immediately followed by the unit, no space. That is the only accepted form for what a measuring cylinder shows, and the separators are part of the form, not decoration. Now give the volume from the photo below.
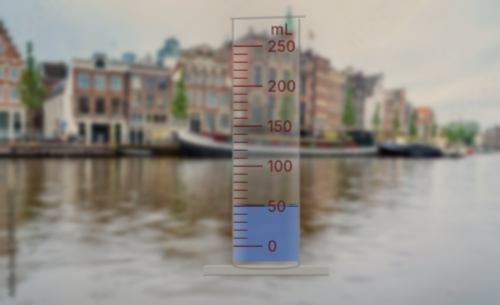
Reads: 50mL
